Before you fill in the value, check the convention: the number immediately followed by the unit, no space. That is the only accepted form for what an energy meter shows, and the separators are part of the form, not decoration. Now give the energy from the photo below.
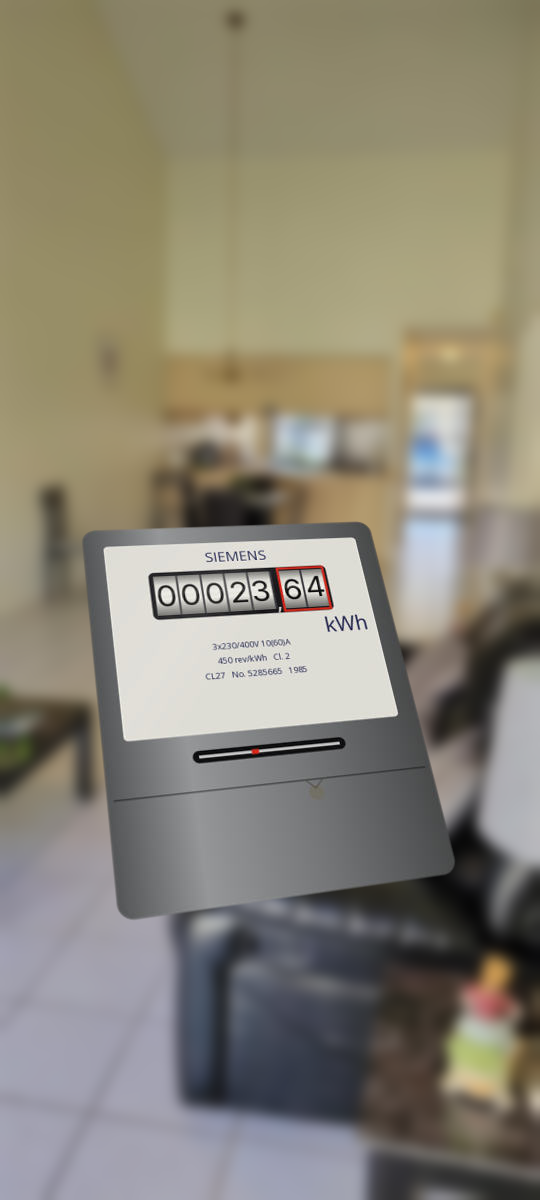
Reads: 23.64kWh
